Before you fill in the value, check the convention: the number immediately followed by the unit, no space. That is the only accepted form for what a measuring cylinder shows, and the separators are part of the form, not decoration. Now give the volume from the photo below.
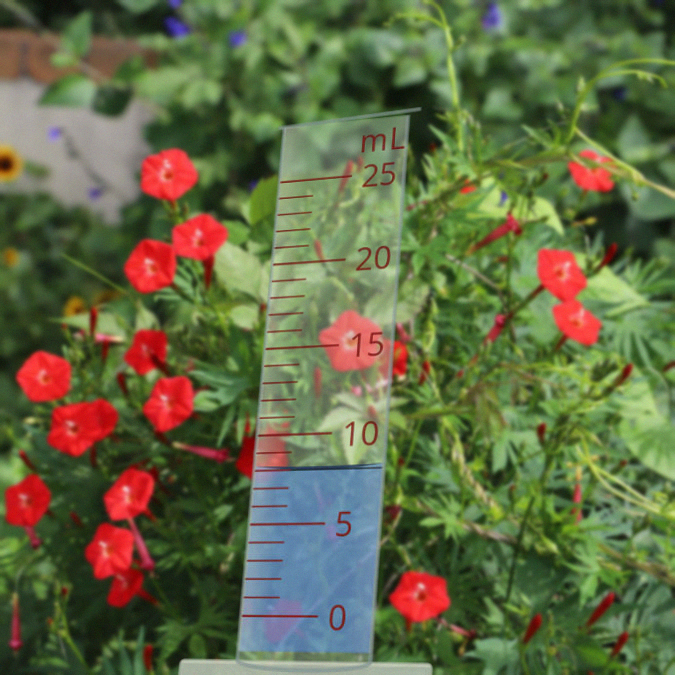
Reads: 8mL
